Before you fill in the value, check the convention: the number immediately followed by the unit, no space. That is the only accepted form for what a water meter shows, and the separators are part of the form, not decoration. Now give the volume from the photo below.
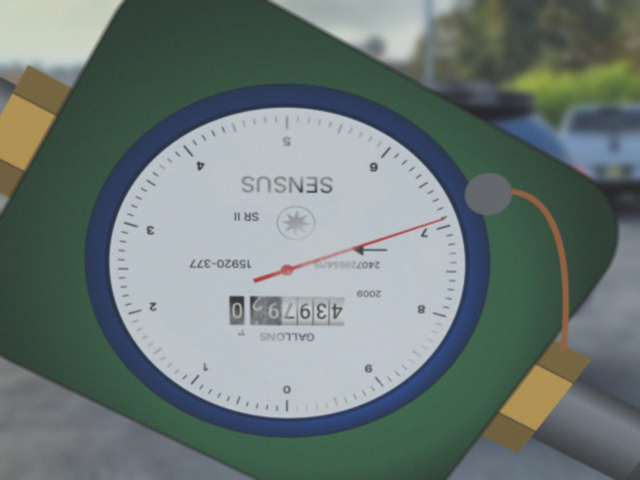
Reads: 4397916.9gal
